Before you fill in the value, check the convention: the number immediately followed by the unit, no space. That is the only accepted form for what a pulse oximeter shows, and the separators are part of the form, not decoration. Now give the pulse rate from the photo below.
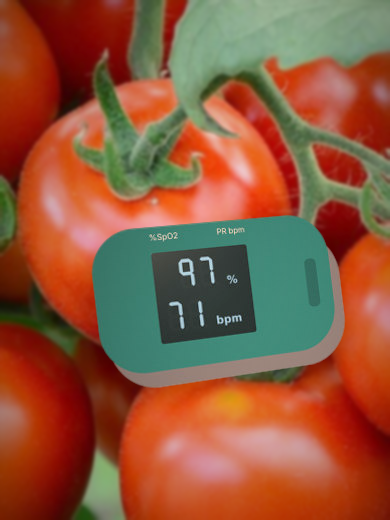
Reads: 71bpm
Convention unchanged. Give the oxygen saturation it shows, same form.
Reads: 97%
